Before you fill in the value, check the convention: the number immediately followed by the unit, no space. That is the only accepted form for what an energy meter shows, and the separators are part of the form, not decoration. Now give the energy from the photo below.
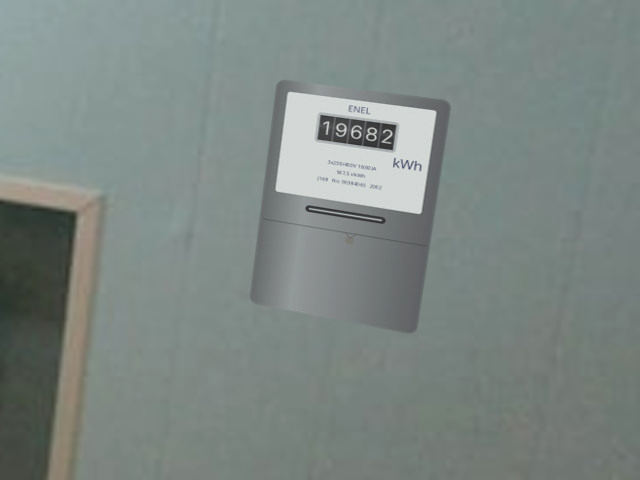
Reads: 19682kWh
